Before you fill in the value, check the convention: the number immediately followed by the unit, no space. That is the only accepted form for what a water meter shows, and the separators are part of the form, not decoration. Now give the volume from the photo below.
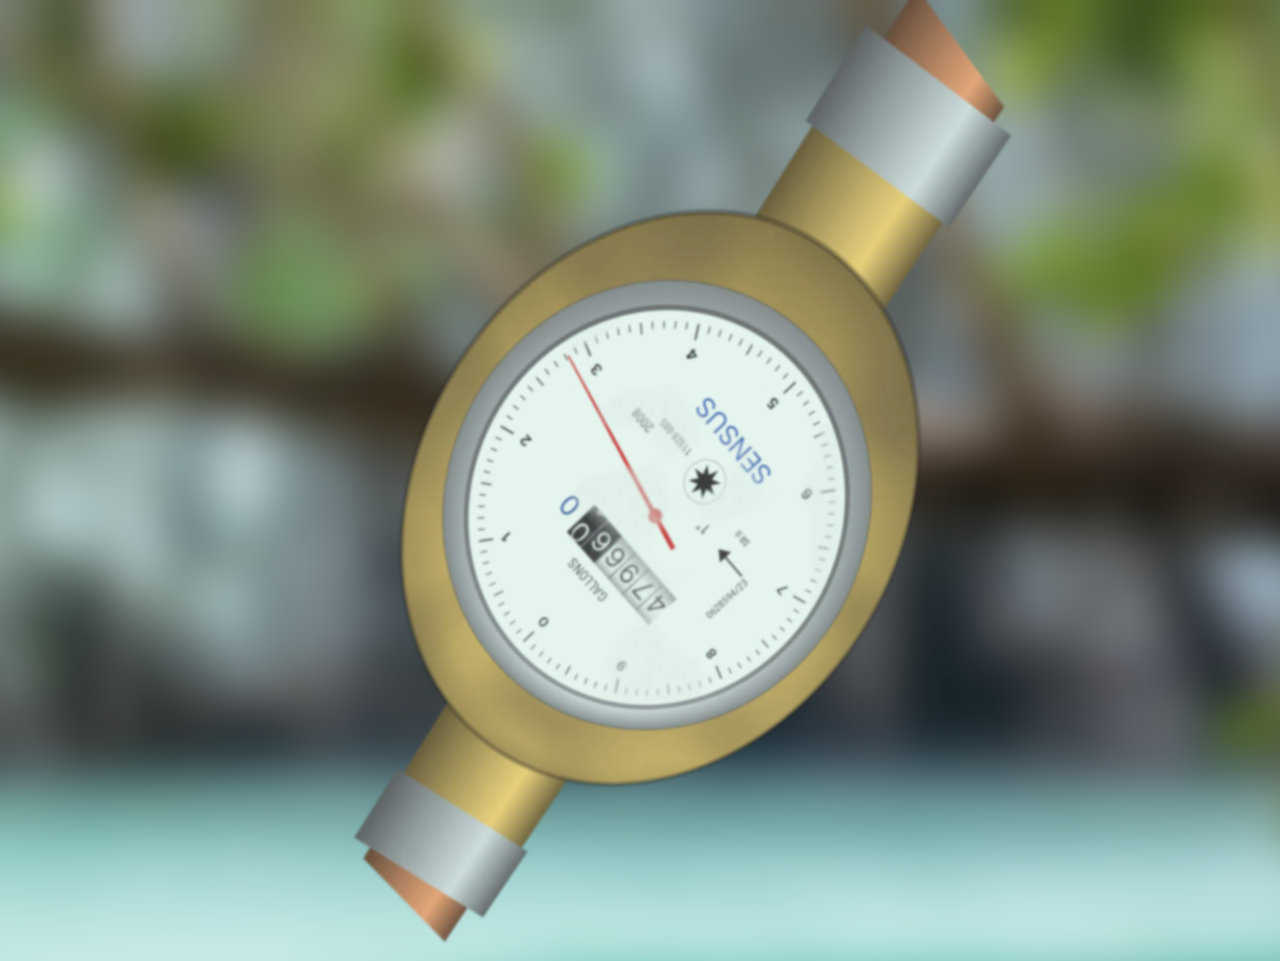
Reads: 4796602.8gal
